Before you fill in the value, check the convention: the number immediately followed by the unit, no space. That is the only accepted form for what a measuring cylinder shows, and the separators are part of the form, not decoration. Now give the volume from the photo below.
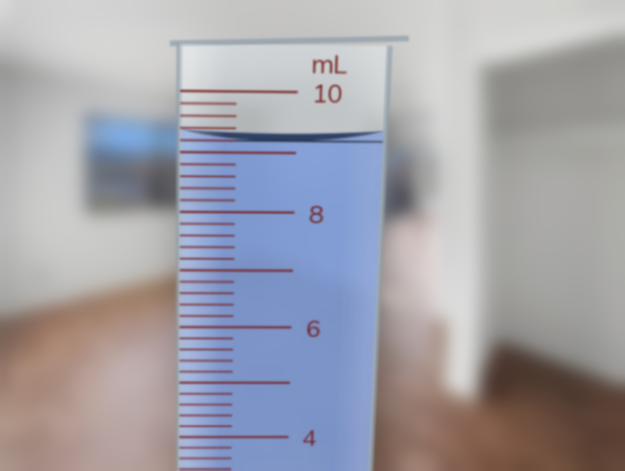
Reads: 9.2mL
